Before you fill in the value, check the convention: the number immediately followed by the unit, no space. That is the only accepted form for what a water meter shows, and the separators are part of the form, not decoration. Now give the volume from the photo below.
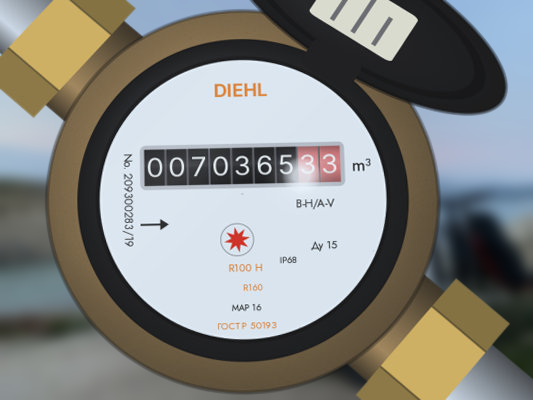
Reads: 70365.33m³
